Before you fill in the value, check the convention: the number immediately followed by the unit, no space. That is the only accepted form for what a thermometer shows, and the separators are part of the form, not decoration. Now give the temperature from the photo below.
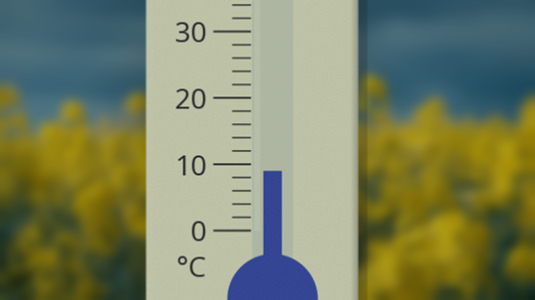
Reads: 9°C
